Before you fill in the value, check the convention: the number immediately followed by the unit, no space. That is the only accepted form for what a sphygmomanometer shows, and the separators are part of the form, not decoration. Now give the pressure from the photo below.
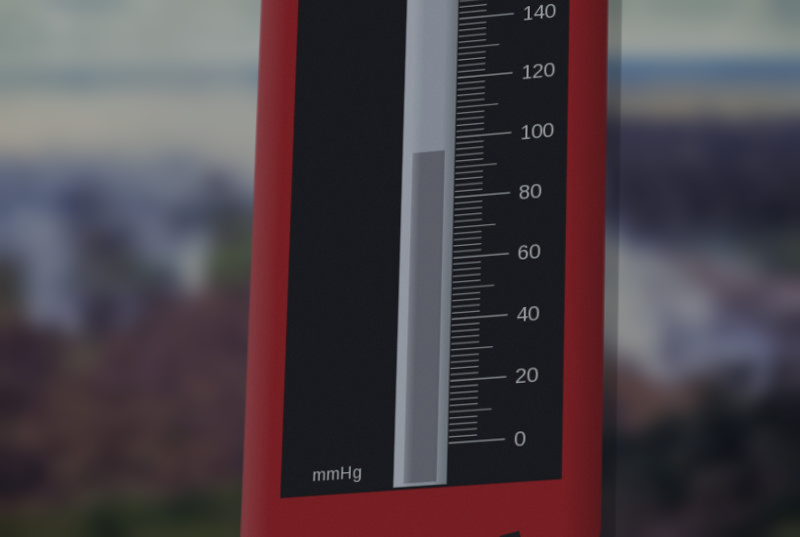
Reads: 96mmHg
